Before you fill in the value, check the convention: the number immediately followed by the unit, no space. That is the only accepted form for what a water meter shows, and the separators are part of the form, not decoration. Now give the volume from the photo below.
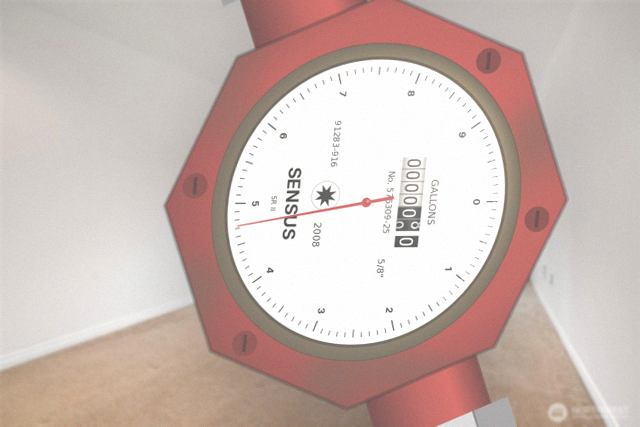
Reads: 84.7gal
